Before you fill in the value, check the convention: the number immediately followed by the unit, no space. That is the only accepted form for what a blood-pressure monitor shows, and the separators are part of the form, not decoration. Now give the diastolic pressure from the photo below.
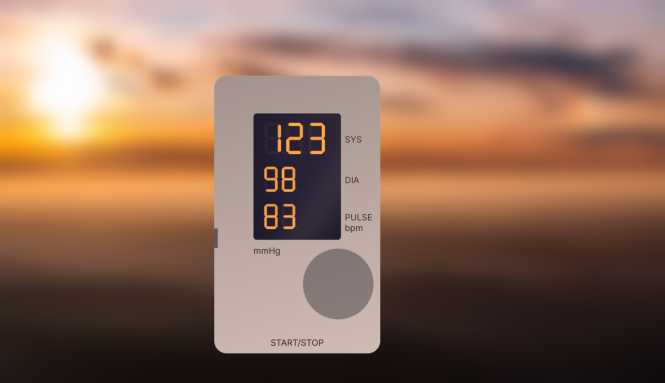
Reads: 98mmHg
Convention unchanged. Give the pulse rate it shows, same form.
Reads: 83bpm
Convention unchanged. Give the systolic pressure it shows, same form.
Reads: 123mmHg
